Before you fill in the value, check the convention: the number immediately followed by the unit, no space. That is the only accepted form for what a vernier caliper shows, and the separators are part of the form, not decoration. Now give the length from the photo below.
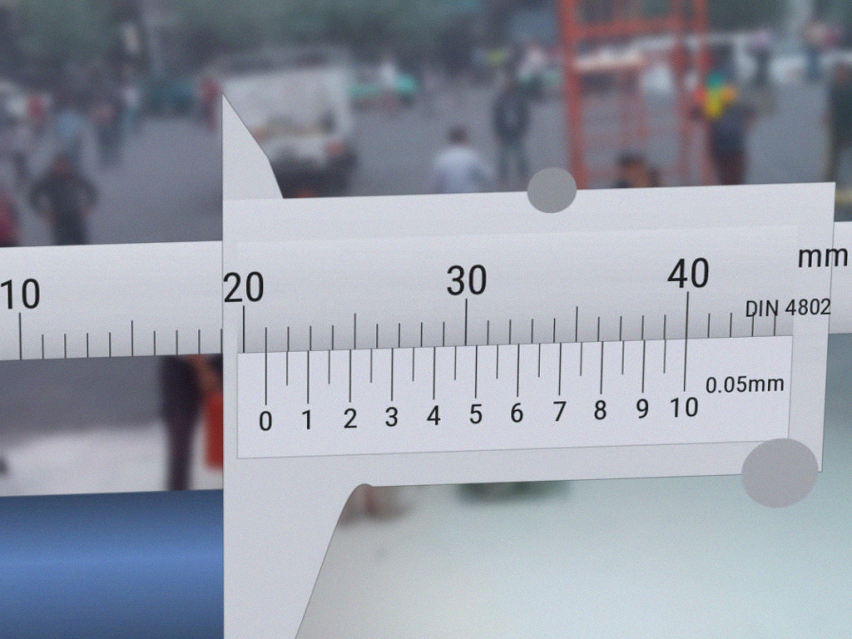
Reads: 21.00mm
